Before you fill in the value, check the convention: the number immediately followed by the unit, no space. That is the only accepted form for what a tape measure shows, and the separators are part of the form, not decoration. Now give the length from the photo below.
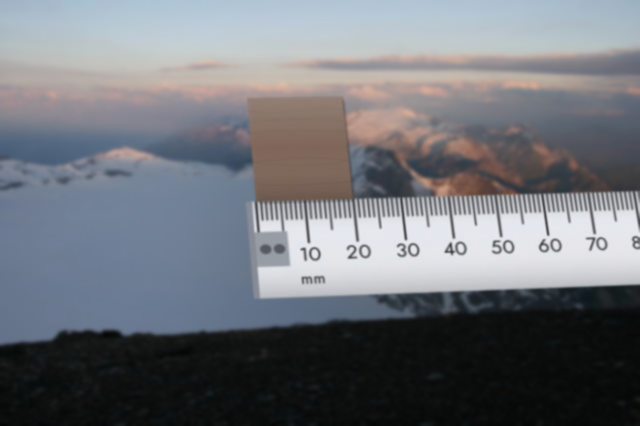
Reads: 20mm
